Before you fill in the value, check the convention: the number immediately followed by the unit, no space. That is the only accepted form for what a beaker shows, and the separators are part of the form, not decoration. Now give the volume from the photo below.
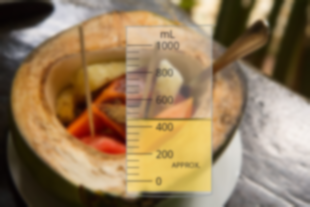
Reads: 450mL
